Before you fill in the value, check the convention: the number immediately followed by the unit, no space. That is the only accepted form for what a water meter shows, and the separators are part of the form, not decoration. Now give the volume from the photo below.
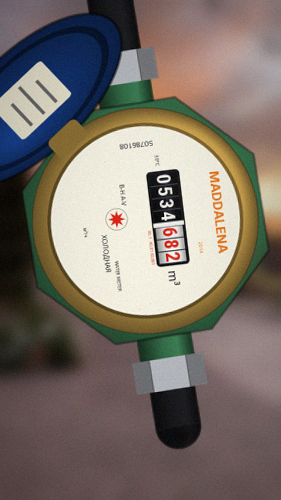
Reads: 534.682m³
